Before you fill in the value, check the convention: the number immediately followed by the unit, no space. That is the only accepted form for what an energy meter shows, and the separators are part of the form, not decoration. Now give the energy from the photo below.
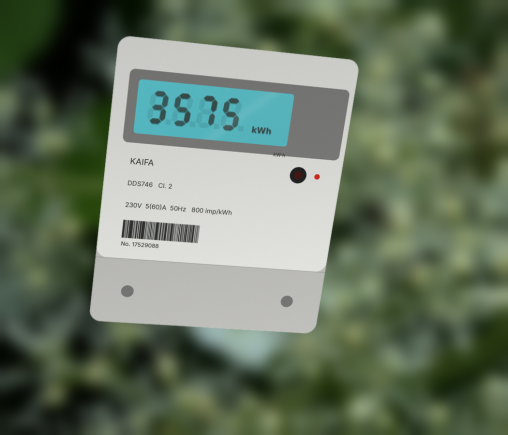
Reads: 3575kWh
